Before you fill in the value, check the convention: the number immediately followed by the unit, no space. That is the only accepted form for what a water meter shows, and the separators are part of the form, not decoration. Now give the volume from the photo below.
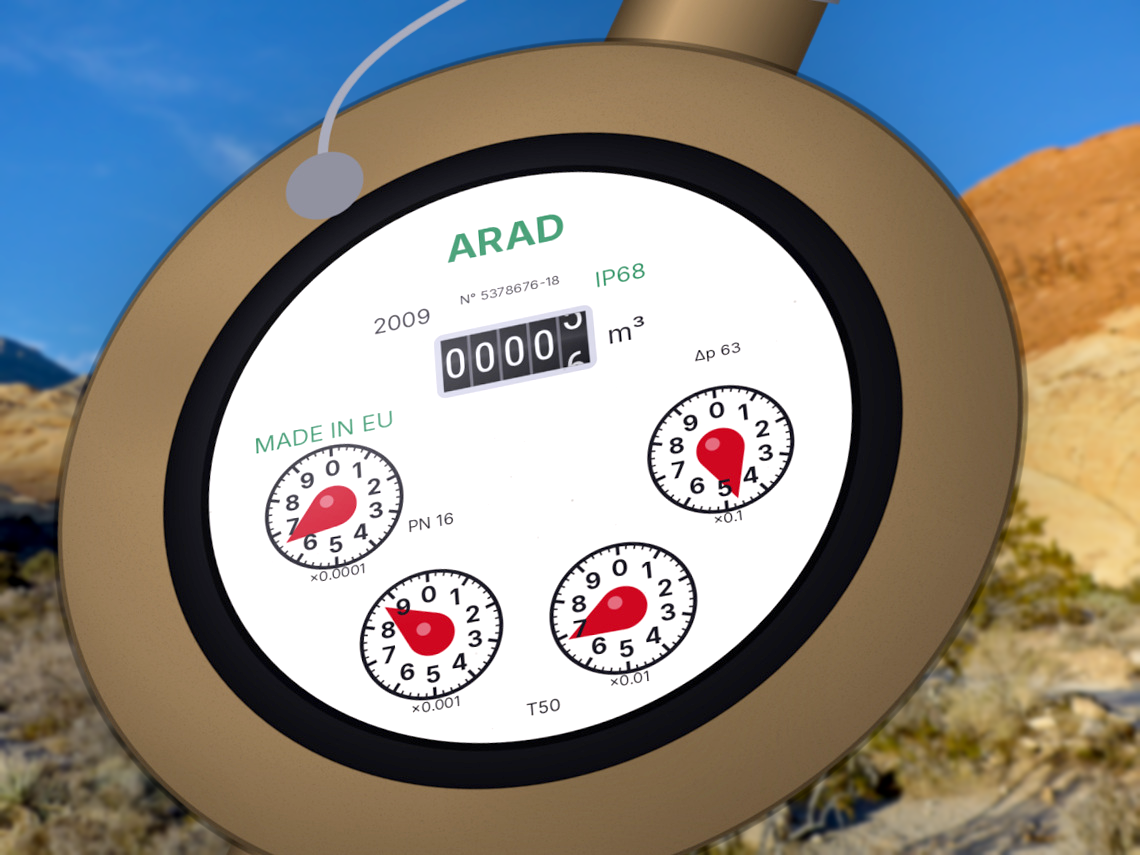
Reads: 5.4686m³
